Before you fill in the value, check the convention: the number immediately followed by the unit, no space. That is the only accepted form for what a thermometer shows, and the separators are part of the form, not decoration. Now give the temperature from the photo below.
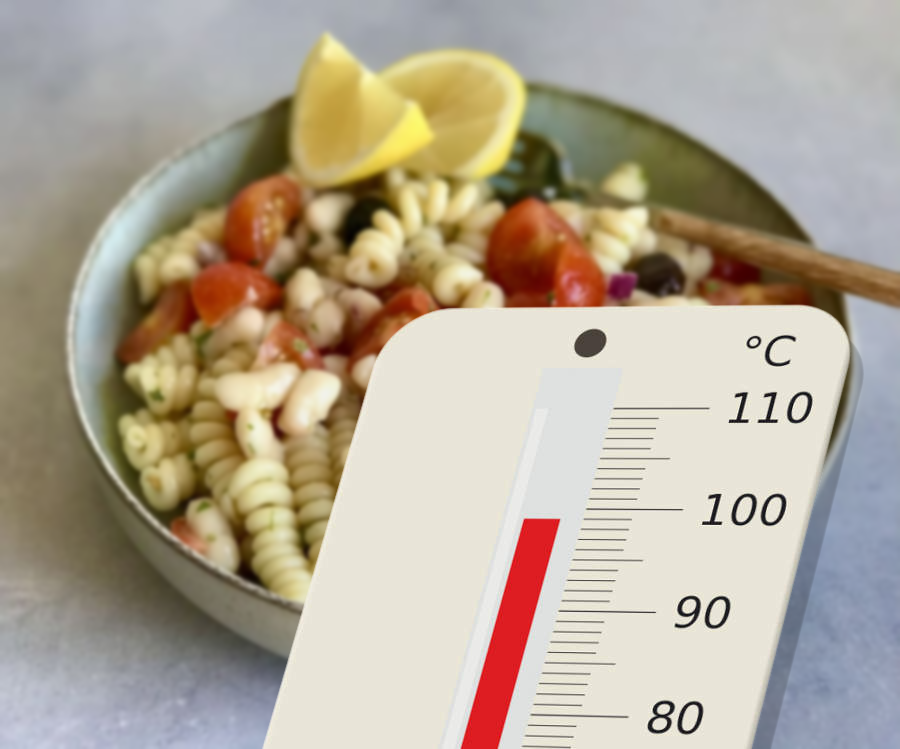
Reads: 99°C
